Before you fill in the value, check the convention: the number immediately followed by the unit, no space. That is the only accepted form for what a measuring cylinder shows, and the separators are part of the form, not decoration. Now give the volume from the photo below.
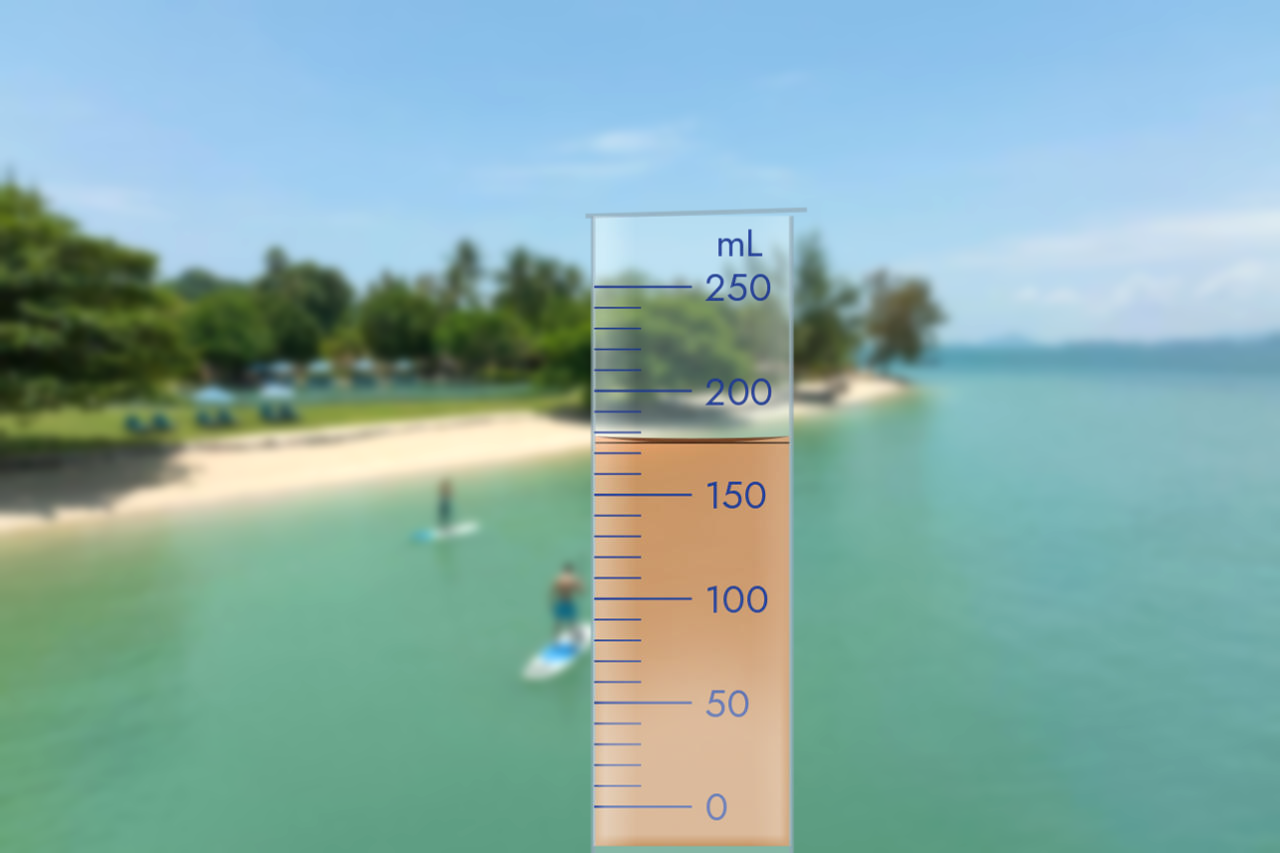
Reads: 175mL
